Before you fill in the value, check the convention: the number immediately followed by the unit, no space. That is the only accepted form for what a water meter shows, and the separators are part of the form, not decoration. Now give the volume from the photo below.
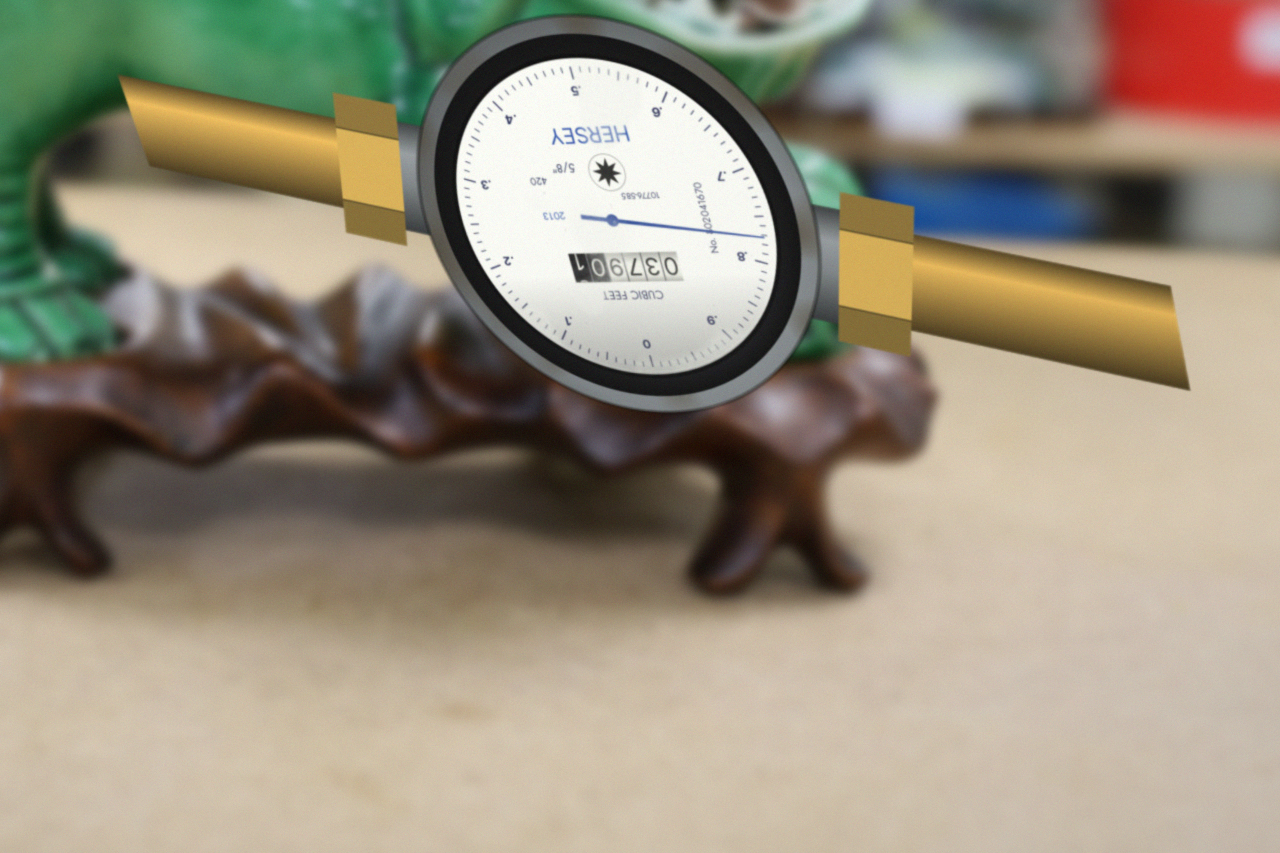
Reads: 37900.77ft³
